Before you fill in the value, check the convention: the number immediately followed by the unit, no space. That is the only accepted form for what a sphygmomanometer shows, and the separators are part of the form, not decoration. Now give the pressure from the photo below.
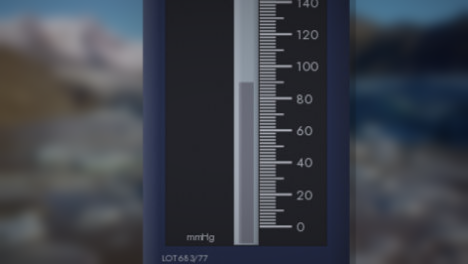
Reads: 90mmHg
